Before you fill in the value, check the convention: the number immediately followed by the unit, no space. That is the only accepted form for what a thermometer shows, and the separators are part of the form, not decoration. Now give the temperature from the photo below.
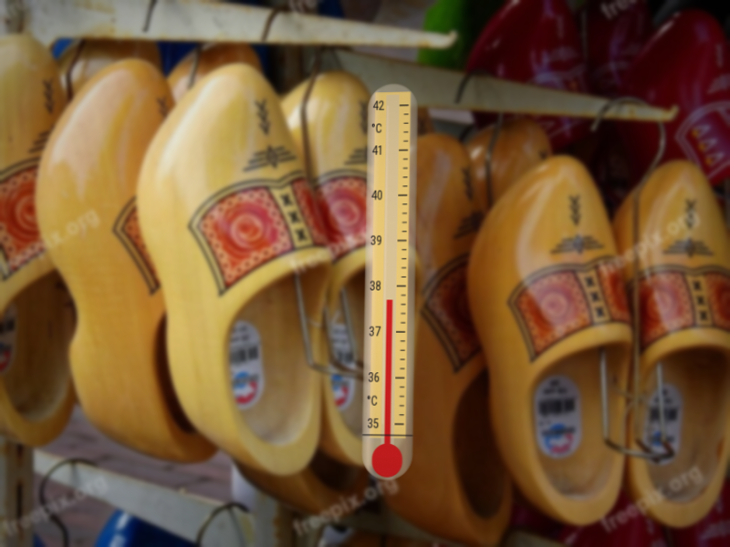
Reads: 37.7°C
